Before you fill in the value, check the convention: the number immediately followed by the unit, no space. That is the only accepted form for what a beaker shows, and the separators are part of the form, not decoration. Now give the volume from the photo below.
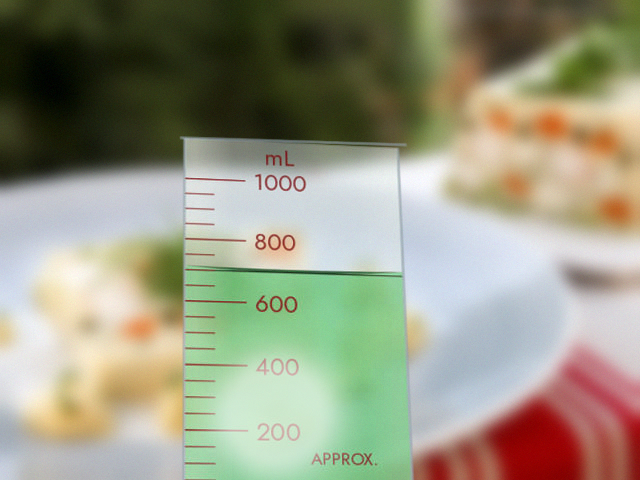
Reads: 700mL
